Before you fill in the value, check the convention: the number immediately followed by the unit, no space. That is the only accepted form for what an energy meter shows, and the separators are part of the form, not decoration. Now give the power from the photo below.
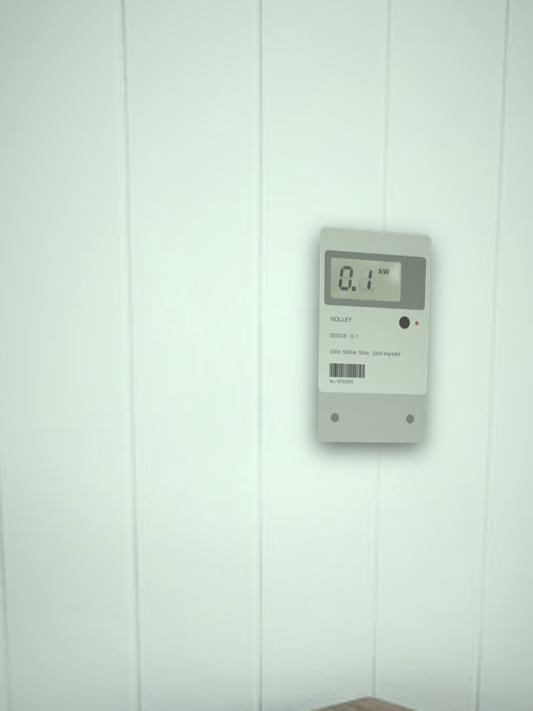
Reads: 0.1kW
